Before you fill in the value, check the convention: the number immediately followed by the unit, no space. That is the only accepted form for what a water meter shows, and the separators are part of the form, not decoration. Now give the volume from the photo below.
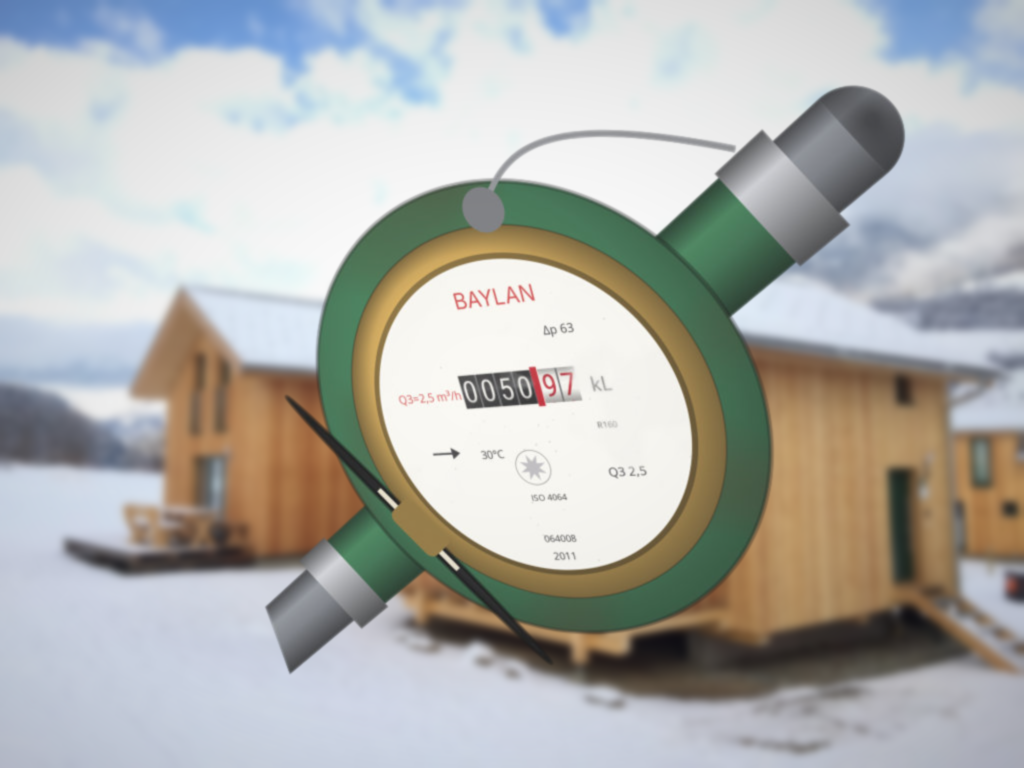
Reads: 50.97kL
